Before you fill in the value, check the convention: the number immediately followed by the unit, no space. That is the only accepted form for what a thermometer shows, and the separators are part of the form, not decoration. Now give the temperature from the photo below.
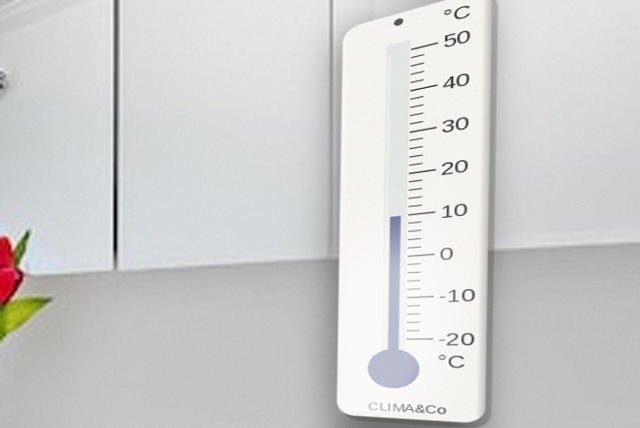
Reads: 10°C
